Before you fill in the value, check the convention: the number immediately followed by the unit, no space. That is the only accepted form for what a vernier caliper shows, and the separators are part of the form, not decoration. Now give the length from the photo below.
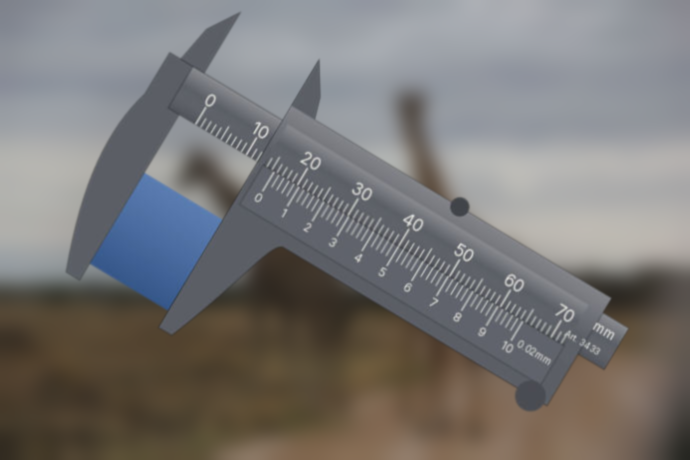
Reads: 15.5mm
